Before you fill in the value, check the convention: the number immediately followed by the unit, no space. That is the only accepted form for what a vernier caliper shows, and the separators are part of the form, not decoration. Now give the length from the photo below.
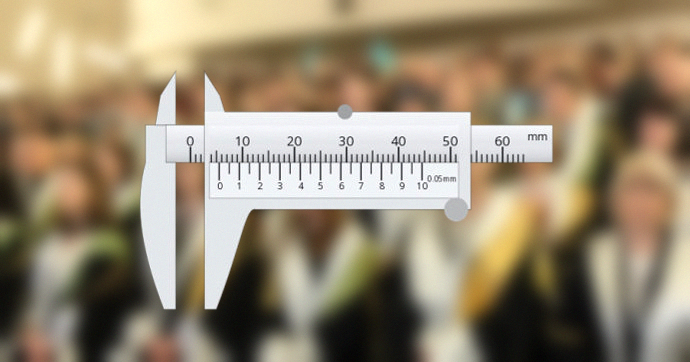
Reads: 5.5mm
